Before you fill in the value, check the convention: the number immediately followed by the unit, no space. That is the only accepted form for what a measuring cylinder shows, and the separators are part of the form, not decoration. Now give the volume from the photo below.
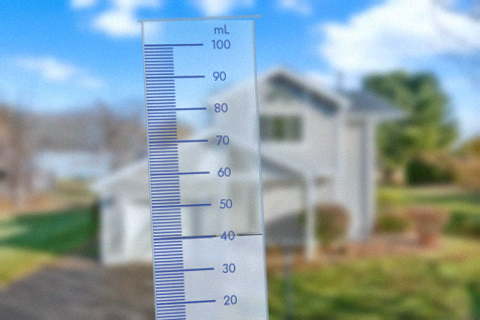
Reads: 40mL
